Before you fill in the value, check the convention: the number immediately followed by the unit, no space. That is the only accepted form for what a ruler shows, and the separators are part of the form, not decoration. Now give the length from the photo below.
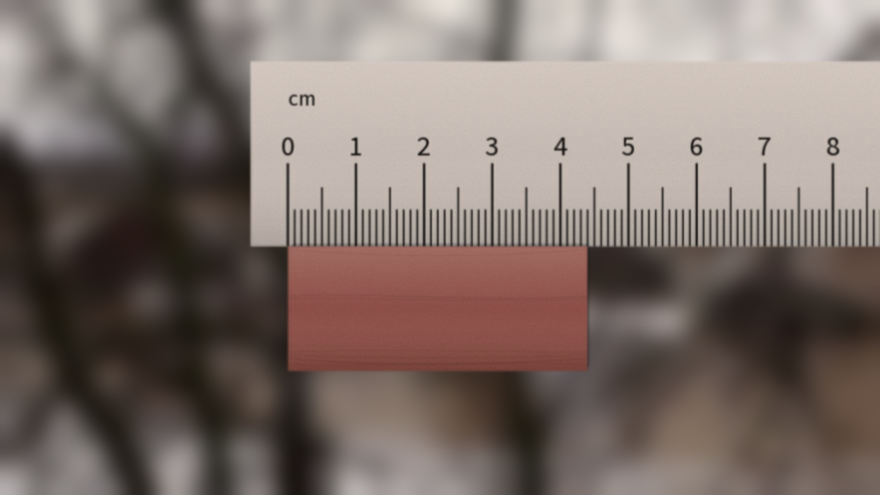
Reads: 4.4cm
